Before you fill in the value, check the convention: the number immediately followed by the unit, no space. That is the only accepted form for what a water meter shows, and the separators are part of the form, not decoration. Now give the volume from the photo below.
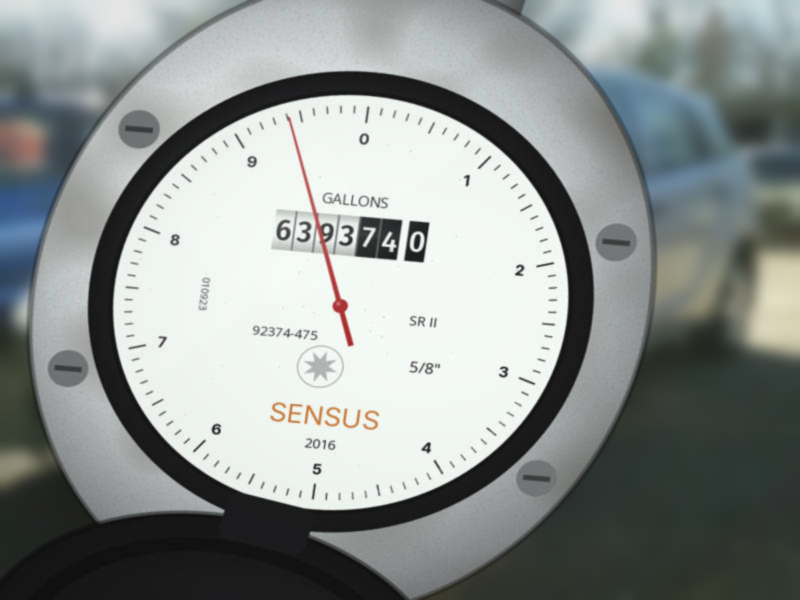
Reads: 6393739.4gal
